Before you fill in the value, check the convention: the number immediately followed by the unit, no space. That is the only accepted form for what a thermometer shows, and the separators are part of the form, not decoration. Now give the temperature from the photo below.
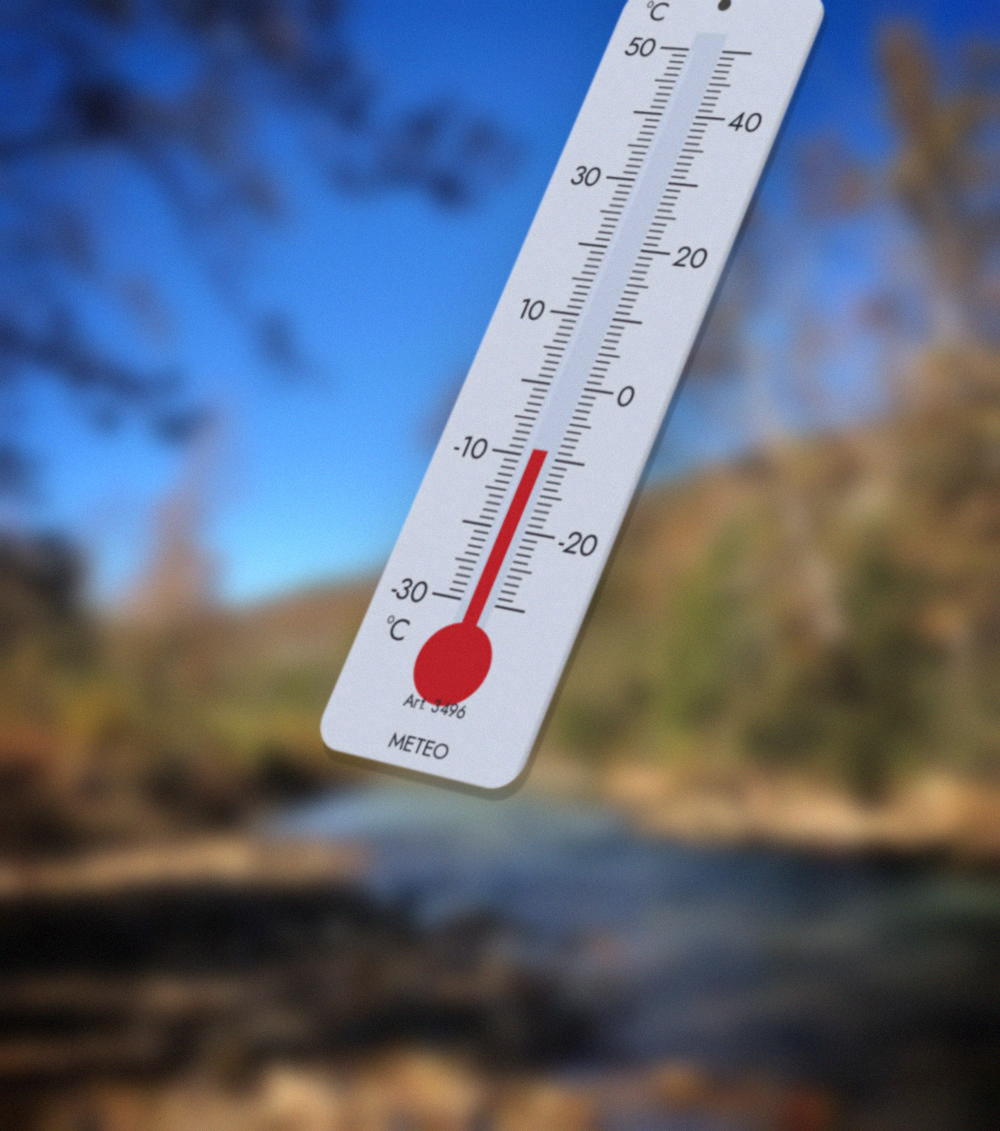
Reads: -9°C
